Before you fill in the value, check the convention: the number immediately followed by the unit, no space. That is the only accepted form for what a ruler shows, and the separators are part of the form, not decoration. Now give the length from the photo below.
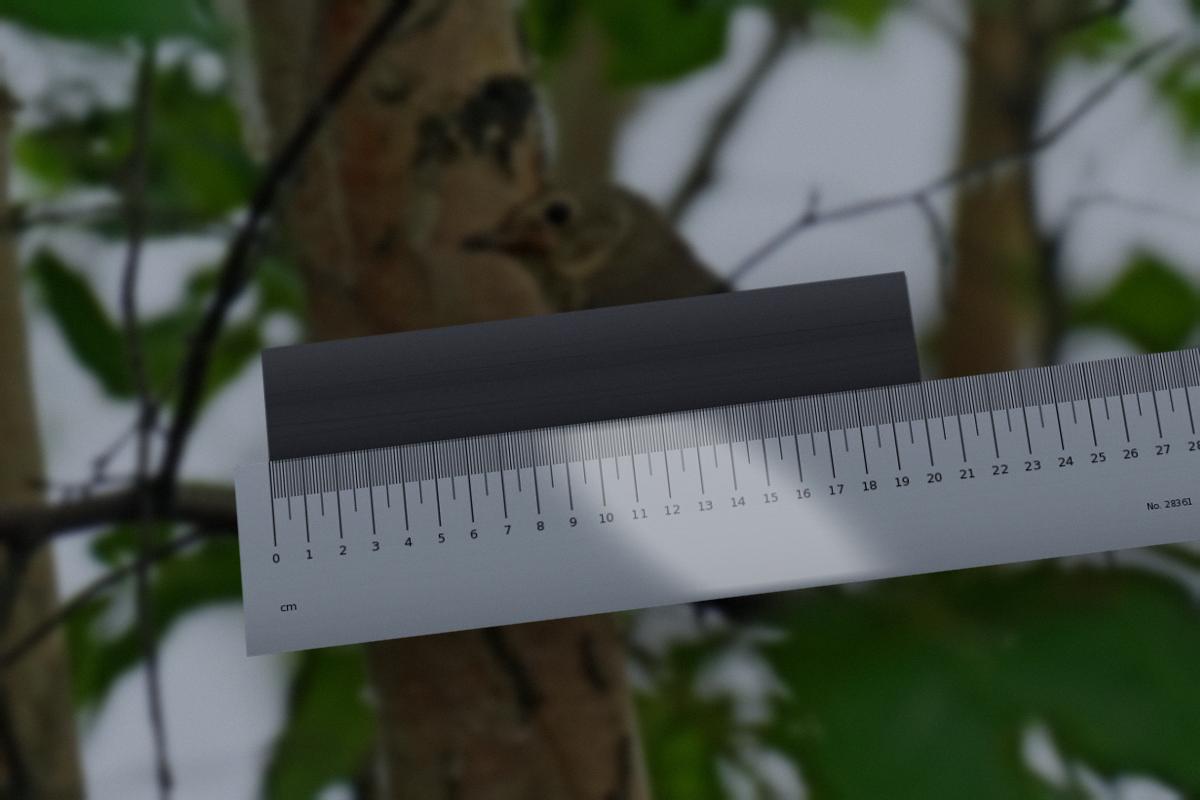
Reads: 20cm
